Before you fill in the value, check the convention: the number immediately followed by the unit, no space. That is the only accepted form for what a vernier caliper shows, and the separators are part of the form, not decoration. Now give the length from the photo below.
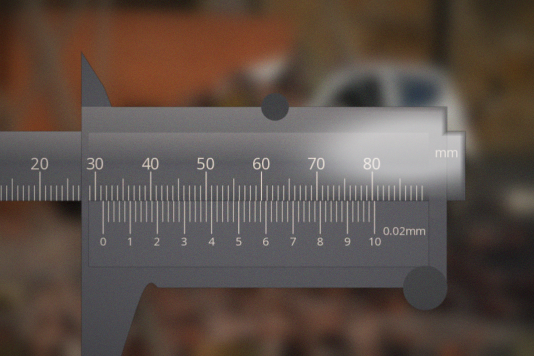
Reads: 31.4mm
